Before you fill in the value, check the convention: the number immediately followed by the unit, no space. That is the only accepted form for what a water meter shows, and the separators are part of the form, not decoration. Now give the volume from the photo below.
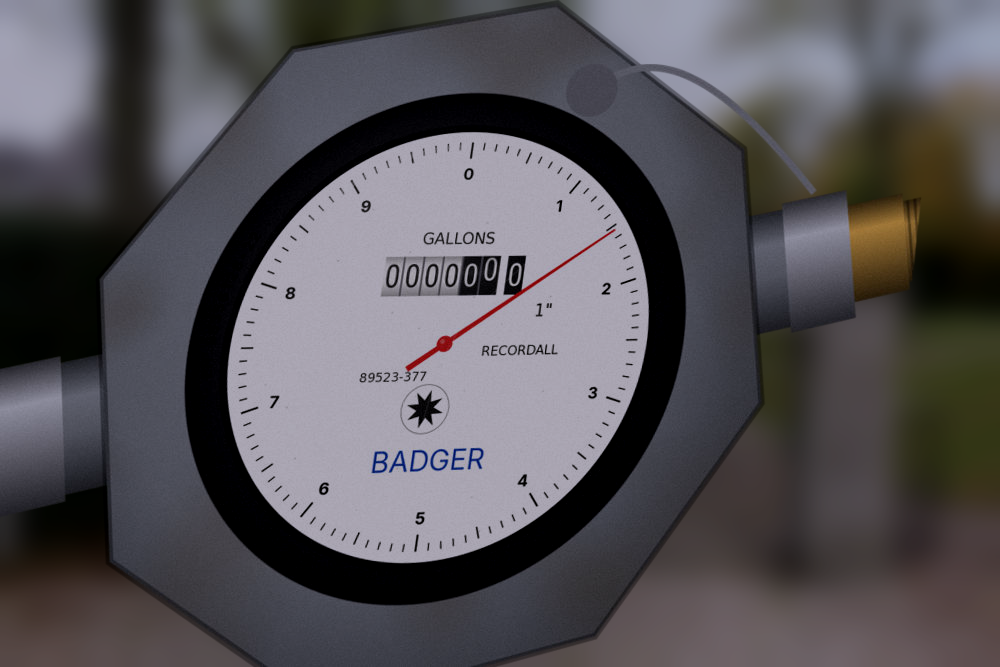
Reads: 1.5gal
